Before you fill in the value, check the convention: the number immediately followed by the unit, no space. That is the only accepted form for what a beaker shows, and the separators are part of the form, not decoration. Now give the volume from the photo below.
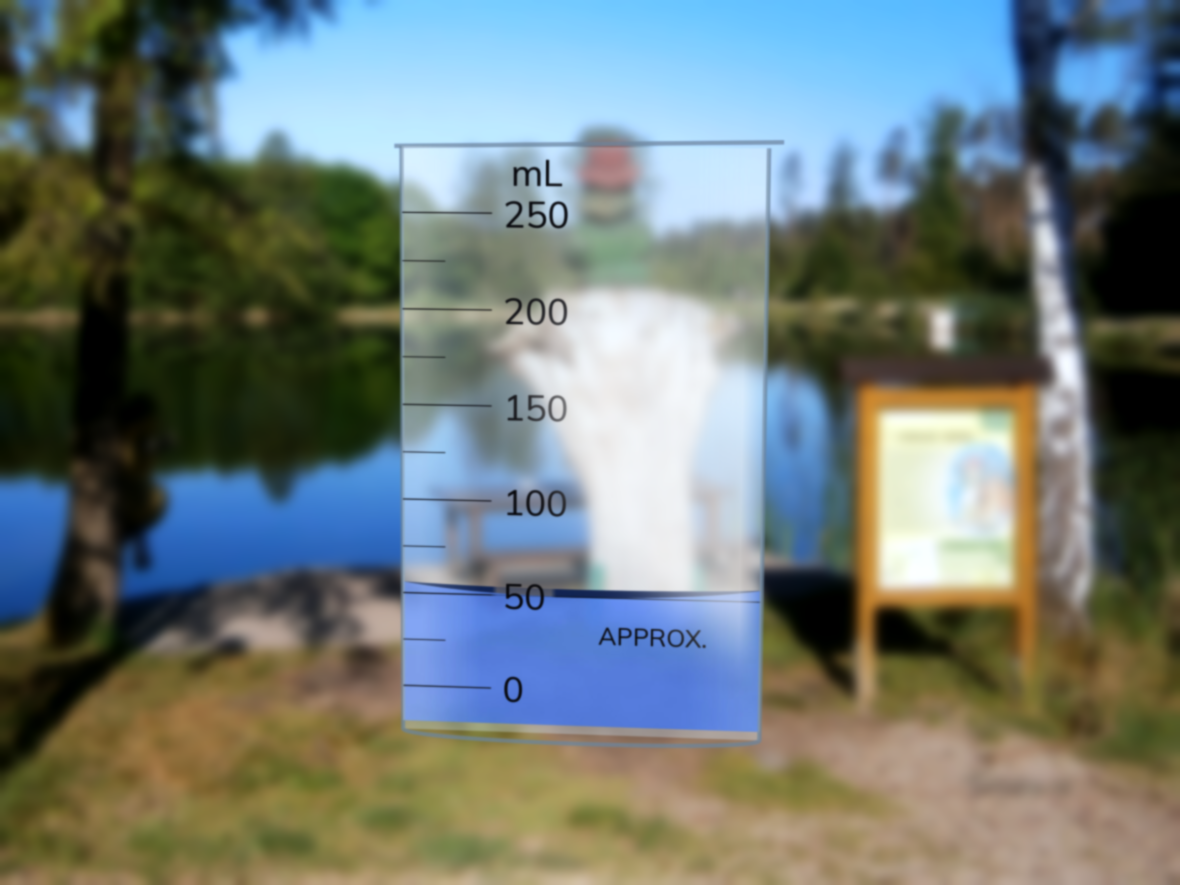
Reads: 50mL
